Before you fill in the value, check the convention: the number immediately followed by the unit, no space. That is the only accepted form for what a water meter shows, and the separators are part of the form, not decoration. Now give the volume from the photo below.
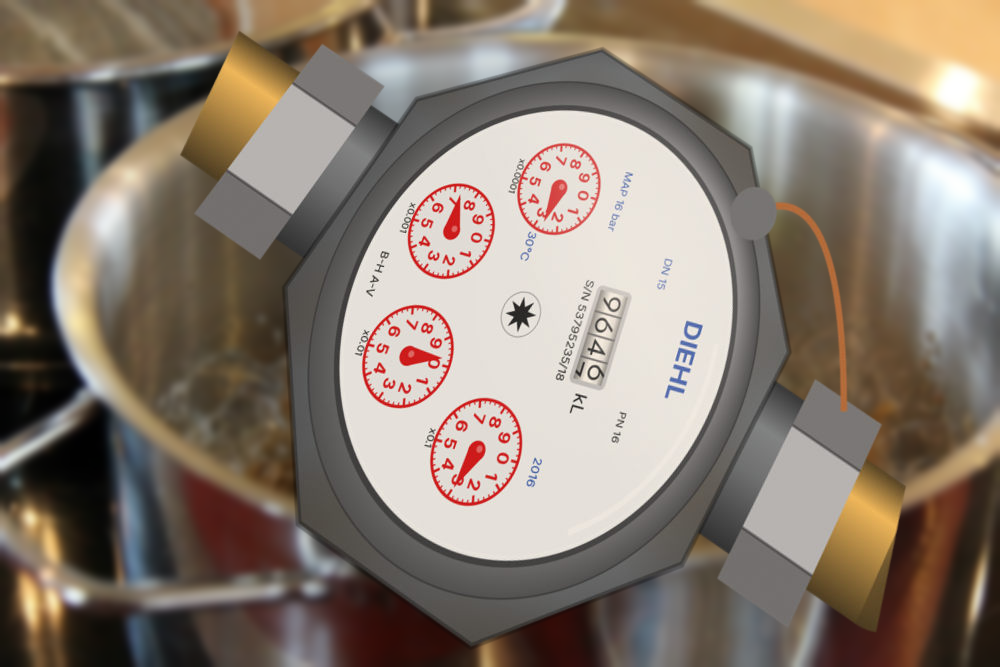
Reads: 9646.2972kL
